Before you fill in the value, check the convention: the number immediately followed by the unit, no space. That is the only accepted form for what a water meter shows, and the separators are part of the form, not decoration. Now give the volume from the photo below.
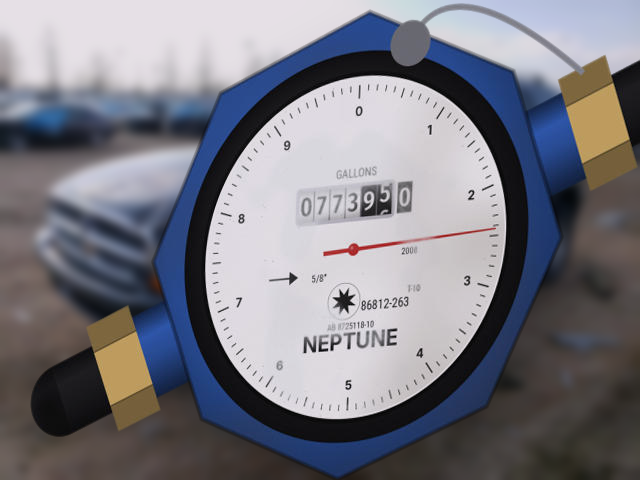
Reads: 773952.4gal
